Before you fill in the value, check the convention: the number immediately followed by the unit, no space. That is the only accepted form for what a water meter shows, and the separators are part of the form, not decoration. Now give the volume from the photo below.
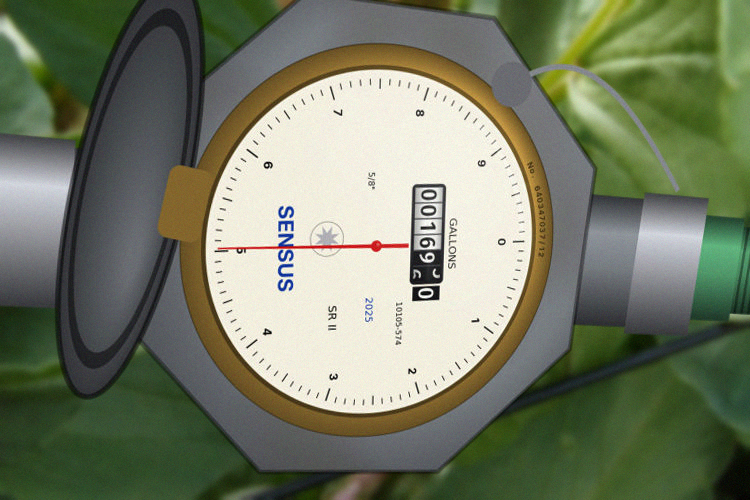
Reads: 16955.0gal
